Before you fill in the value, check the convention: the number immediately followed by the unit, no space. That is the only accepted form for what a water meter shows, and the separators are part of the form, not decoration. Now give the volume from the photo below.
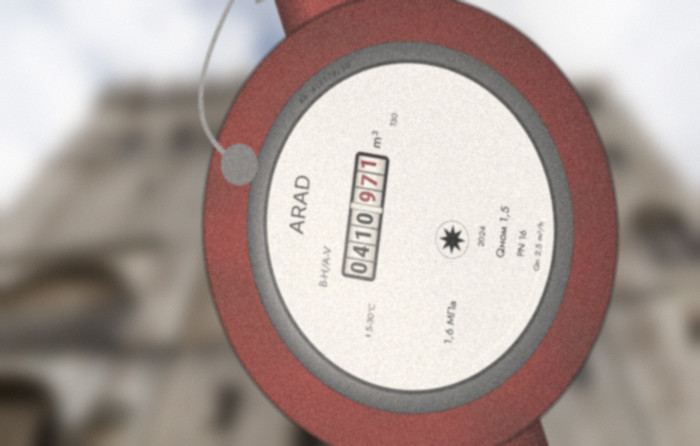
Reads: 410.971m³
